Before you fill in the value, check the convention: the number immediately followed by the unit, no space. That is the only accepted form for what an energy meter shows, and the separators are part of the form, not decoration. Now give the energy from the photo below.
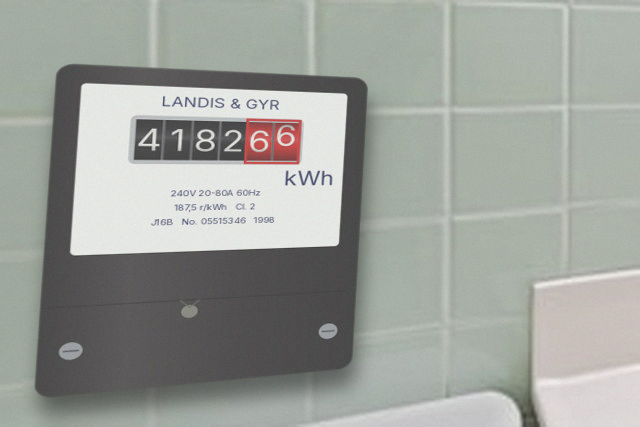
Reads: 4182.66kWh
